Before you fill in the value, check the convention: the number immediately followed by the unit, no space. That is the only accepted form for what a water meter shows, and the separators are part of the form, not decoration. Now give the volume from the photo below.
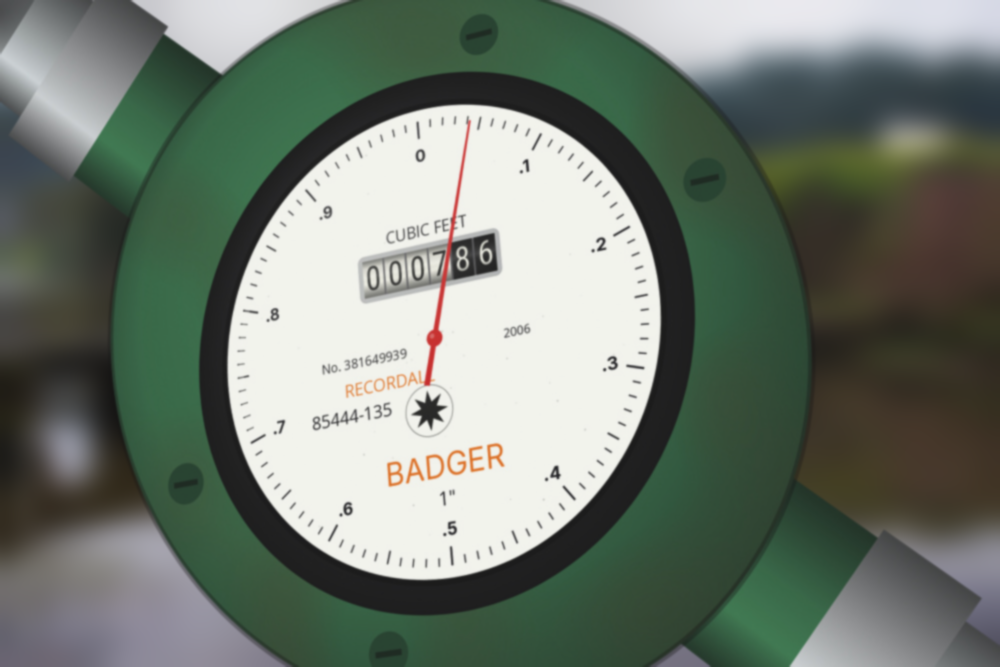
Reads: 786.04ft³
